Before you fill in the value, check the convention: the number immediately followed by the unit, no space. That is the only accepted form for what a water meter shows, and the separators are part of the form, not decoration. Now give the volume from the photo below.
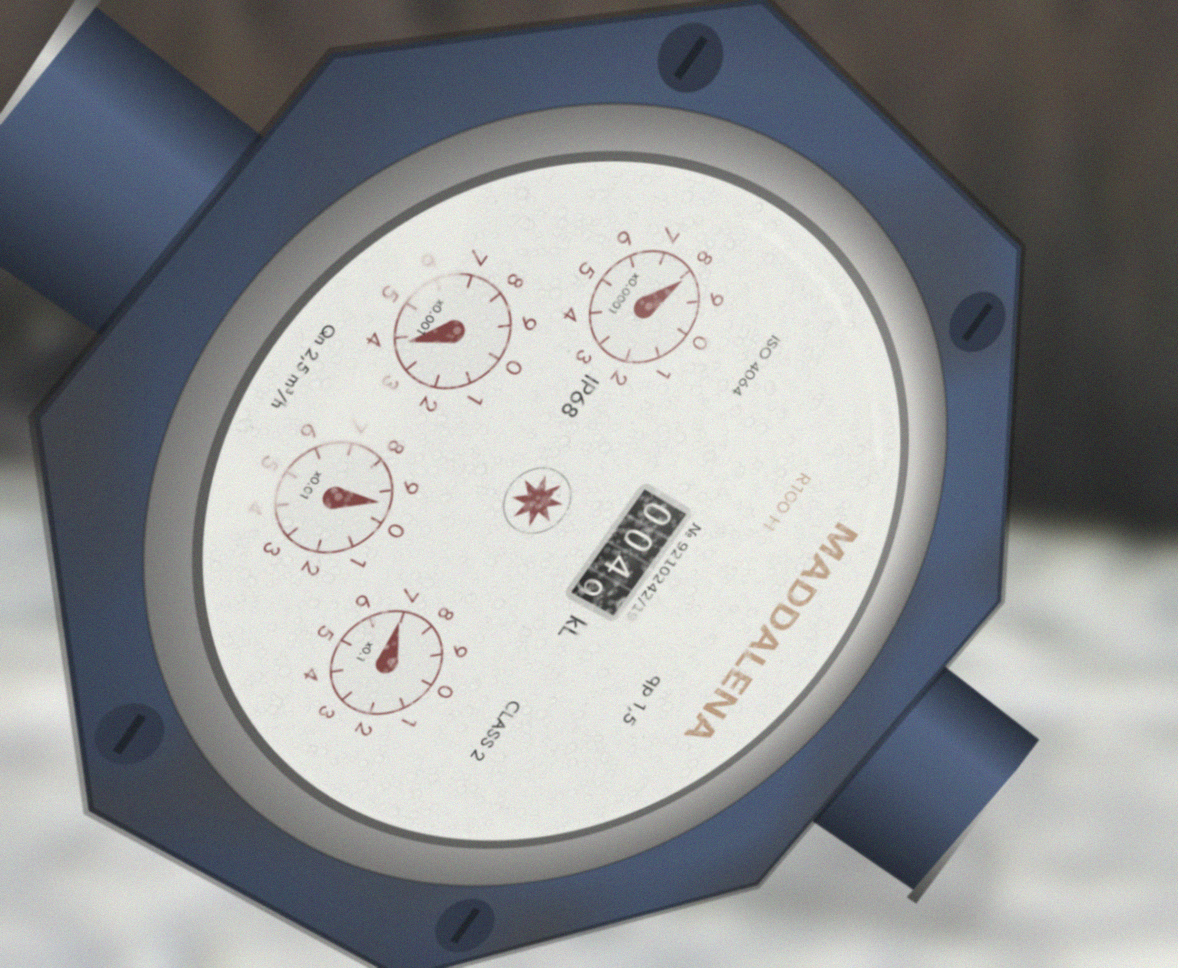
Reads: 48.6938kL
